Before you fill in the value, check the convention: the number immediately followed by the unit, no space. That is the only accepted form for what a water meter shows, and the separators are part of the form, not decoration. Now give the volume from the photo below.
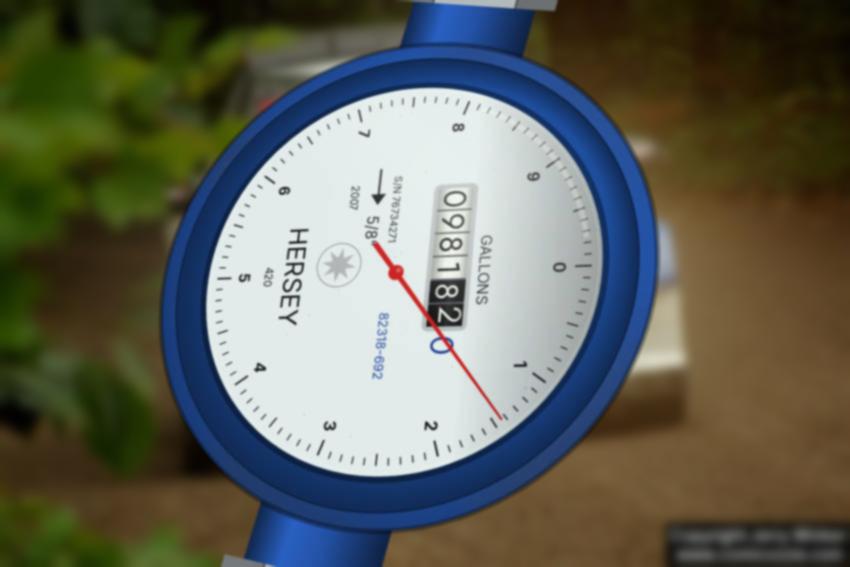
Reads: 981821.4gal
